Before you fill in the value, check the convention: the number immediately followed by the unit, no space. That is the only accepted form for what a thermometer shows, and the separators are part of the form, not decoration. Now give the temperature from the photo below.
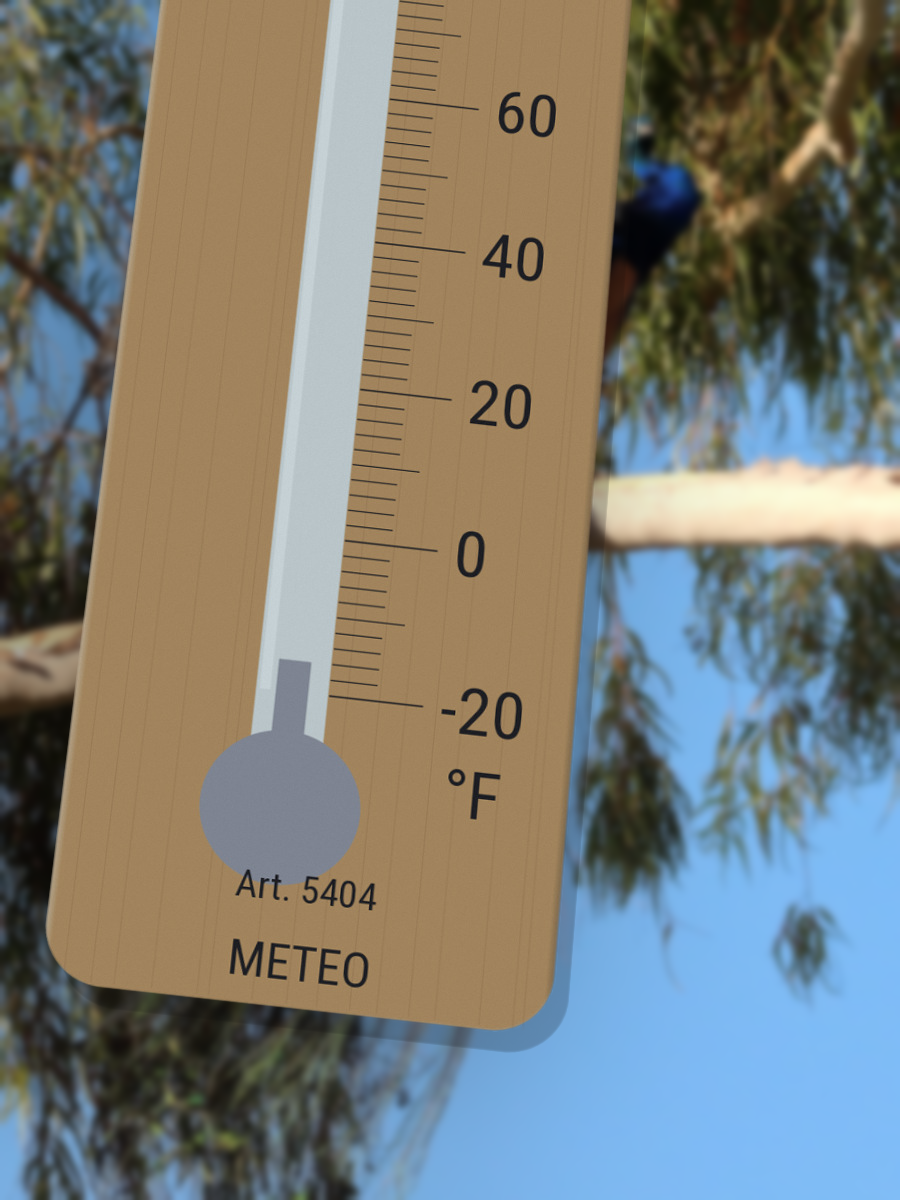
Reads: -16°F
